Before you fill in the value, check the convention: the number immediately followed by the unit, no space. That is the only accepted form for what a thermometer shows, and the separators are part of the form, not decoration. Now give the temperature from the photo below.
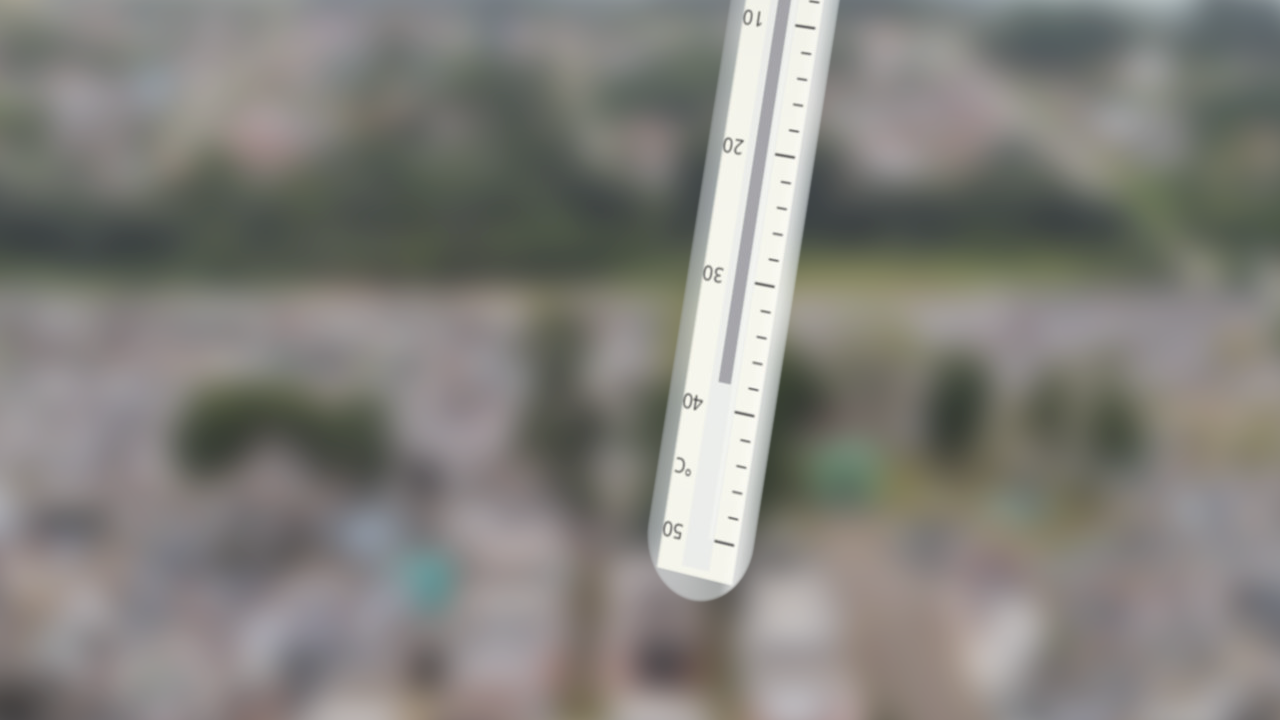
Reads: 38°C
